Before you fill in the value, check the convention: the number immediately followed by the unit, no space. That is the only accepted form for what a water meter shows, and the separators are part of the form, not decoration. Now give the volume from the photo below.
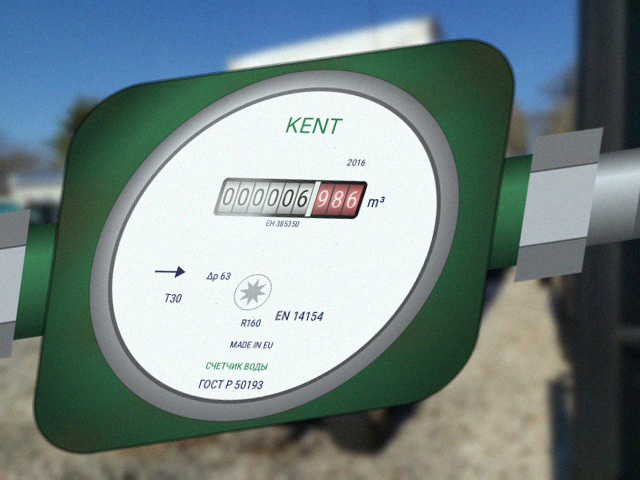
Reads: 6.986m³
